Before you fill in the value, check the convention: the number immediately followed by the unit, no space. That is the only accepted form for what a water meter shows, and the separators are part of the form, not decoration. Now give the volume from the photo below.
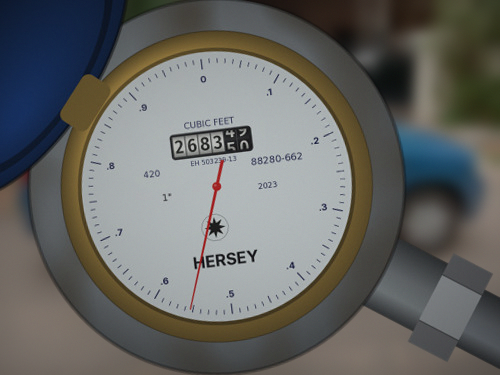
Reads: 268349.55ft³
